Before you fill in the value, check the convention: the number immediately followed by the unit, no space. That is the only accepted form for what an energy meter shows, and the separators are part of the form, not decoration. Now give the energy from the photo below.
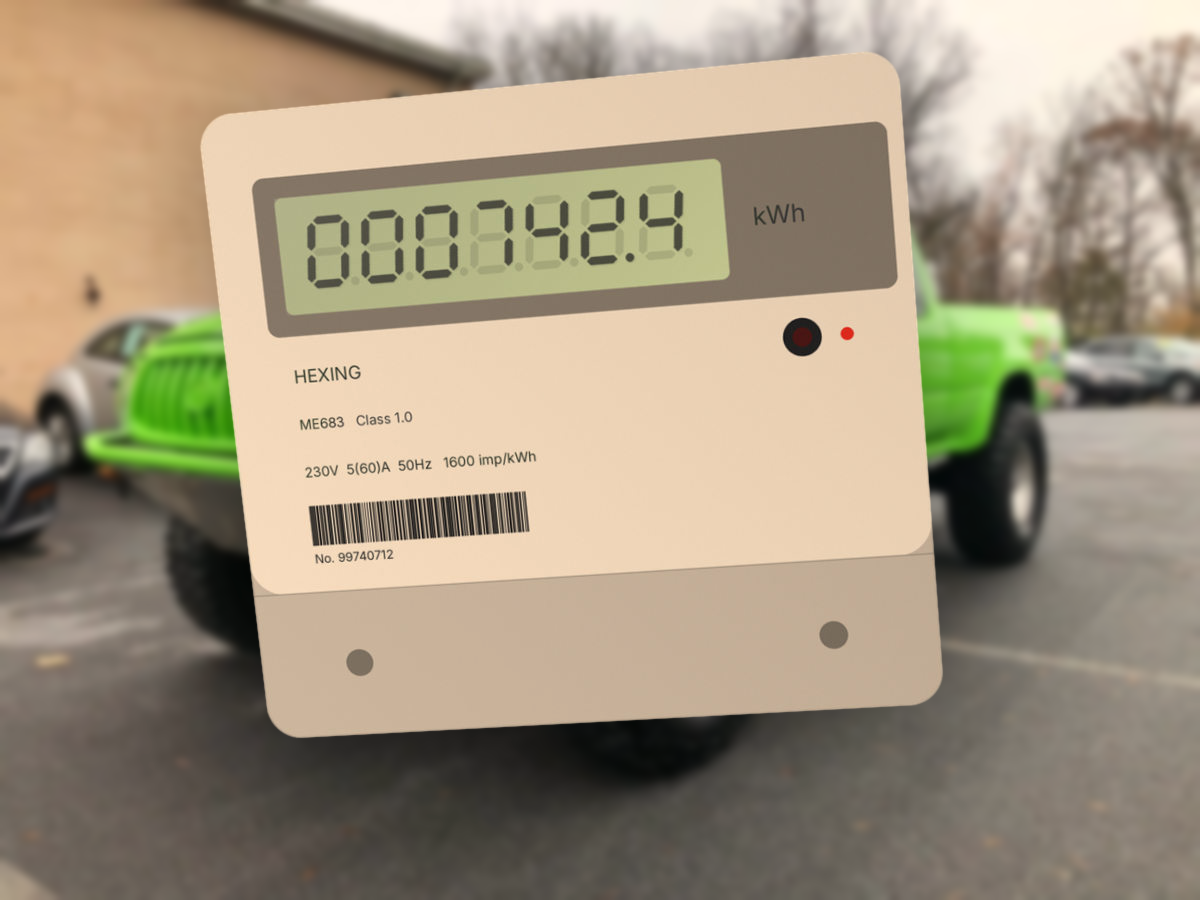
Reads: 742.4kWh
